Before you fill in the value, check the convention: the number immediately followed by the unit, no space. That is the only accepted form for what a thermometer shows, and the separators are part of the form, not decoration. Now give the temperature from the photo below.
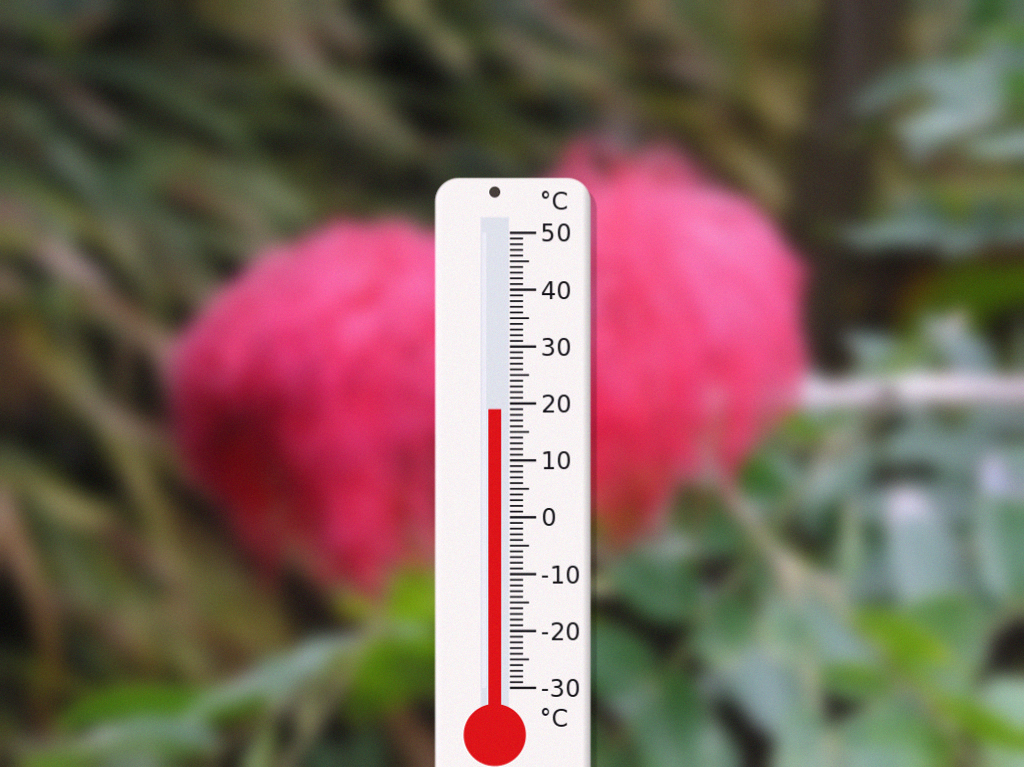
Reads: 19°C
